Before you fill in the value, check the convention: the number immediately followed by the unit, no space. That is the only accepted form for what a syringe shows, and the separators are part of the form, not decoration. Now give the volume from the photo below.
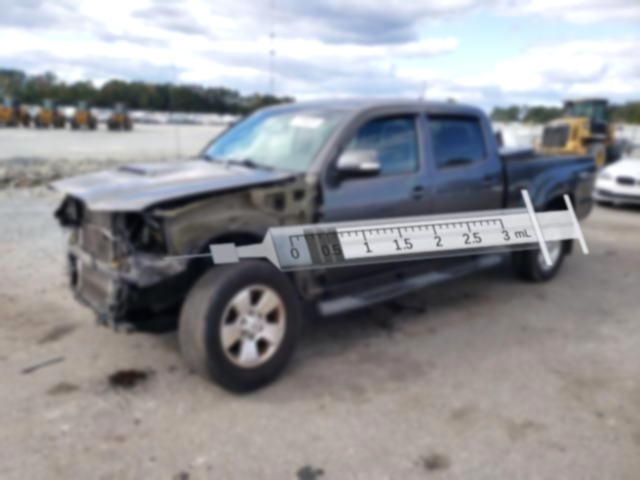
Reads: 0.2mL
